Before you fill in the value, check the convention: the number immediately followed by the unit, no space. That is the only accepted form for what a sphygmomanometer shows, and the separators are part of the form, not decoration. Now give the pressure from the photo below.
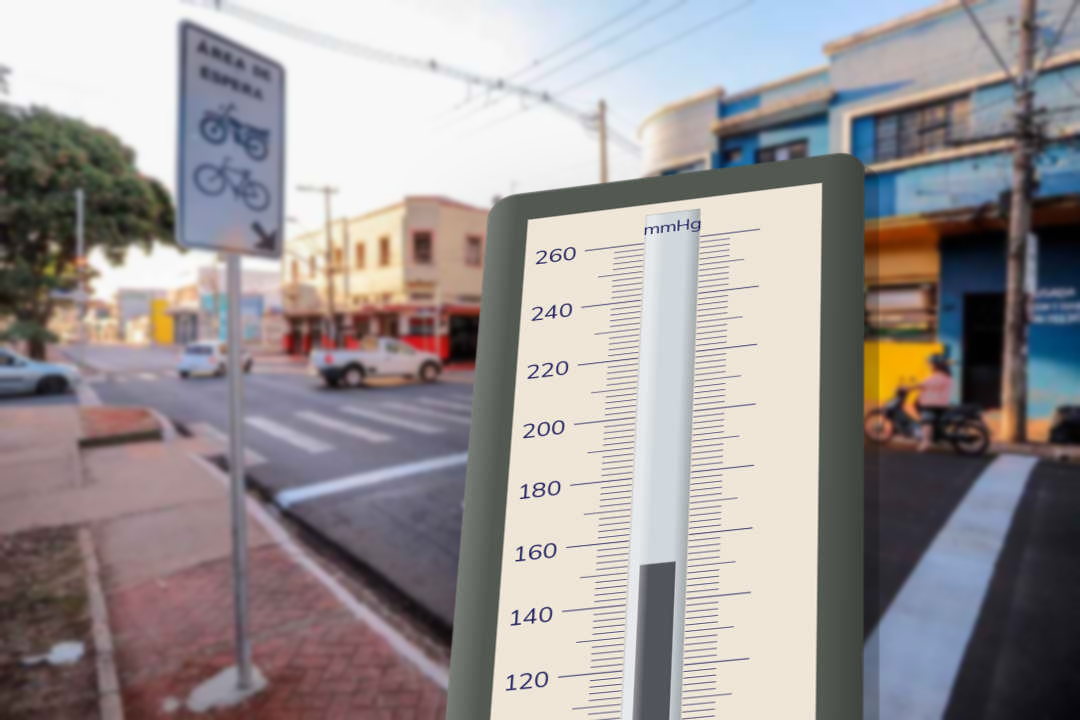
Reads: 152mmHg
